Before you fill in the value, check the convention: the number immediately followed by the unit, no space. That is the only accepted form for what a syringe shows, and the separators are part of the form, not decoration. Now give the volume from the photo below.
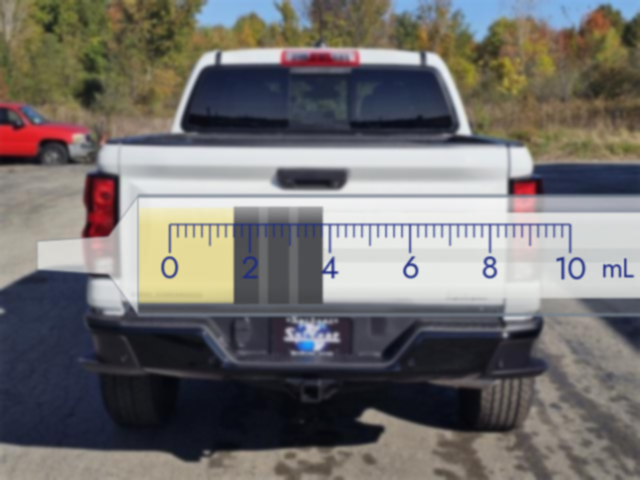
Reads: 1.6mL
